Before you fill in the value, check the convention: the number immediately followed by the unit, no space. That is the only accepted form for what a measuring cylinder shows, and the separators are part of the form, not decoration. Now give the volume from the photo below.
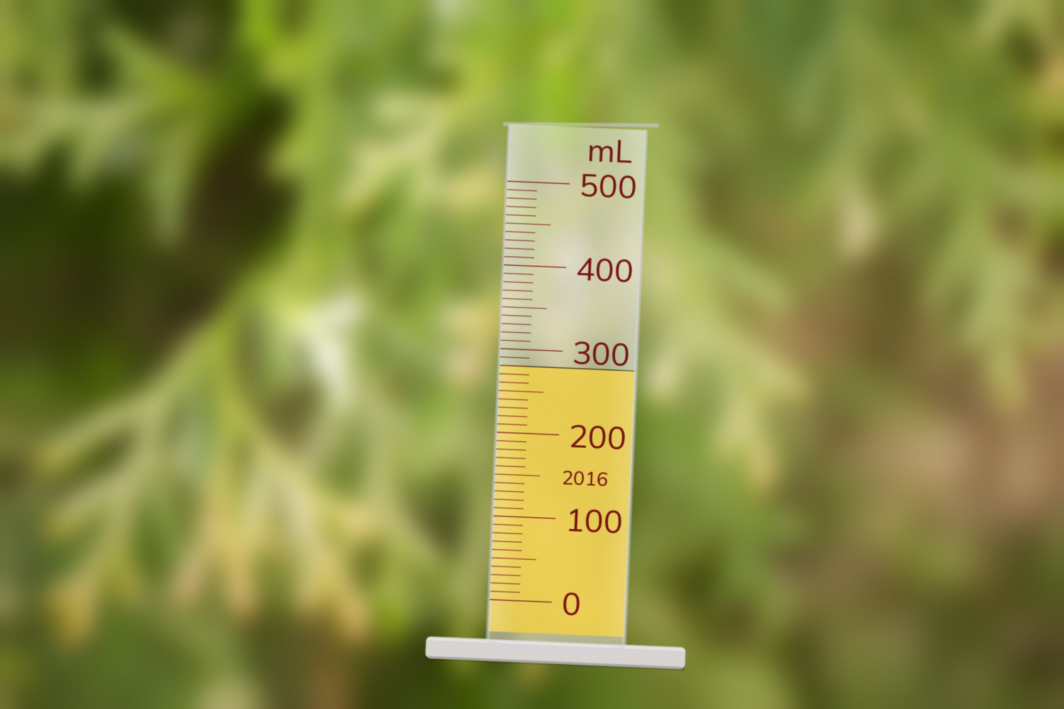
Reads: 280mL
